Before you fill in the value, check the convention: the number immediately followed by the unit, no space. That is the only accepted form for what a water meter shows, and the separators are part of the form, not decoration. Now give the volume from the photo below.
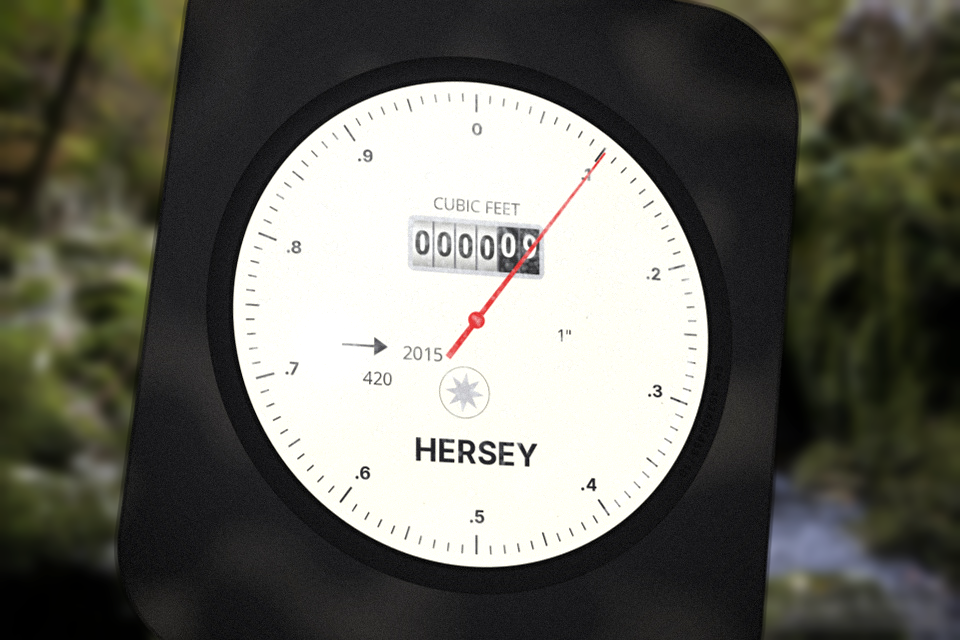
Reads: 9.10ft³
